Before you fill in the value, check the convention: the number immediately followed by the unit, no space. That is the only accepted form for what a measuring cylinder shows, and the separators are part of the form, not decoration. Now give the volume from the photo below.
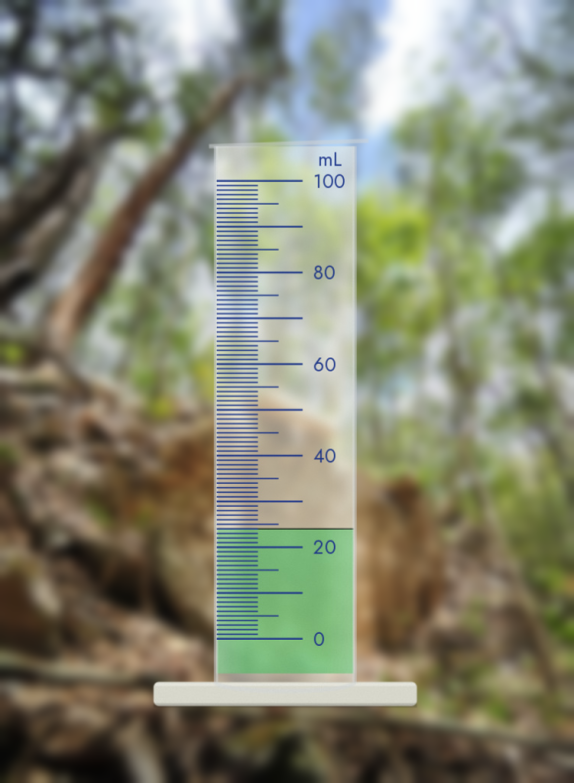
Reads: 24mL
